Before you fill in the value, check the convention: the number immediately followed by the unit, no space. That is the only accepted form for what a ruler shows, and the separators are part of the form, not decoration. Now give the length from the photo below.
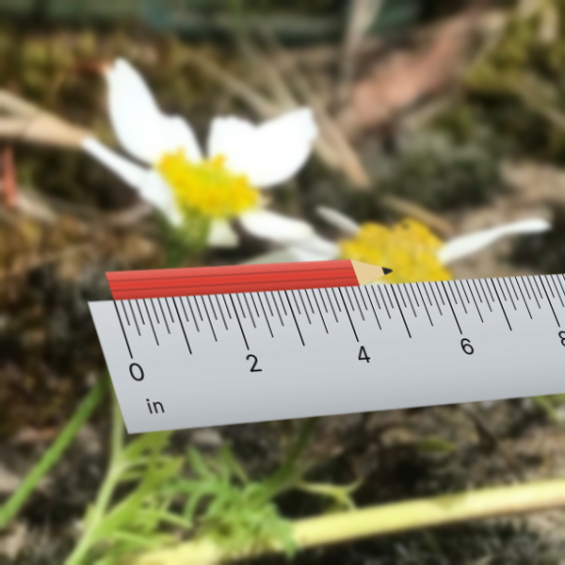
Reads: 5.125in
